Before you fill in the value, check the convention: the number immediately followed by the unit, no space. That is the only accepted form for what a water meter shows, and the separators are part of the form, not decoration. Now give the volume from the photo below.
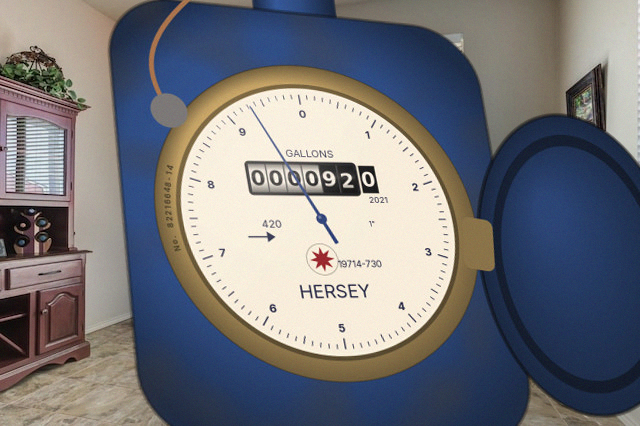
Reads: 919.3gal
